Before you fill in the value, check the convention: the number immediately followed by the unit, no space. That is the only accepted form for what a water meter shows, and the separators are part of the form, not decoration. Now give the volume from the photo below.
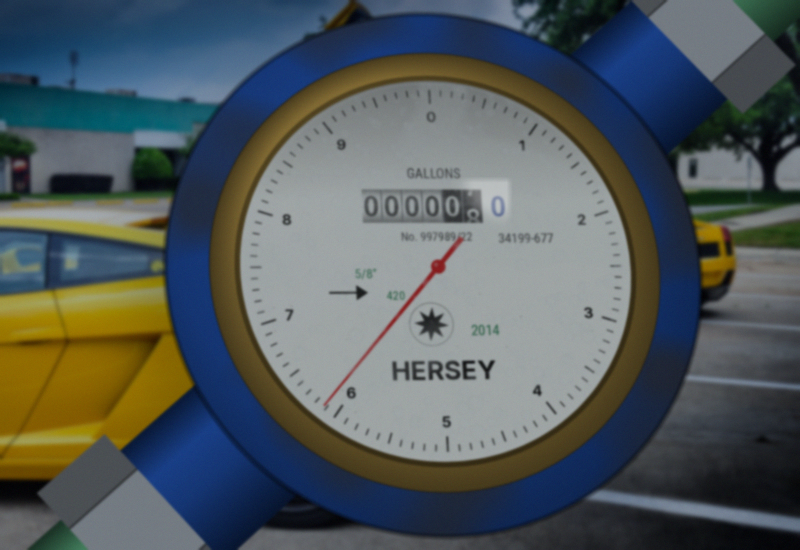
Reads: 76.1gal
